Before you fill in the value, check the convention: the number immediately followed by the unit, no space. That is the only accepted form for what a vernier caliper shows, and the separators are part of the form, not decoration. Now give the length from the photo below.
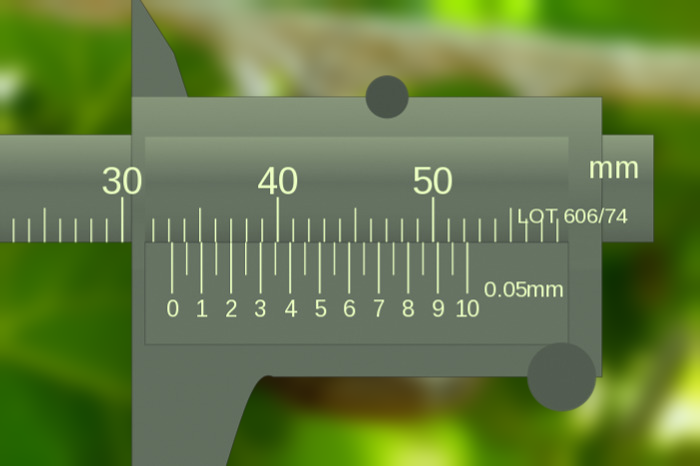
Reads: 33.2mm
